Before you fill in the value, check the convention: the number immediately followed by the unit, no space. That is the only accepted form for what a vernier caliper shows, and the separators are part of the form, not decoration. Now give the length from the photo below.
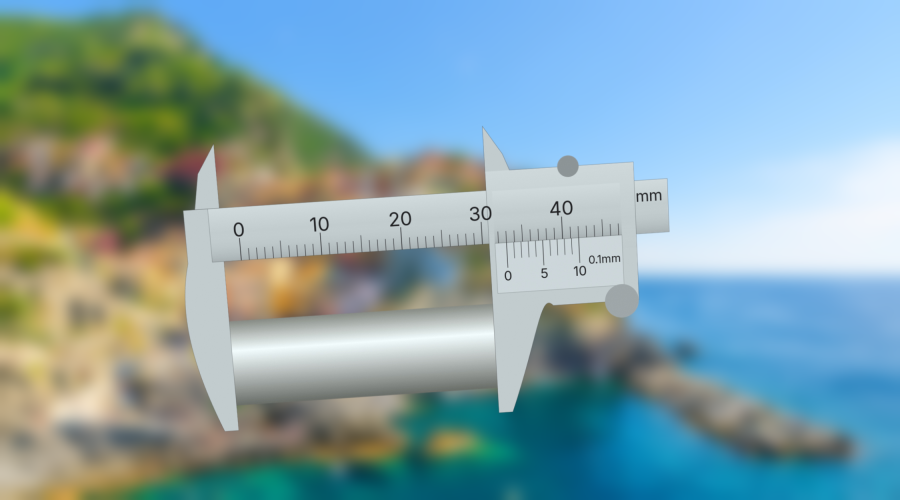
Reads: 33.0mm
